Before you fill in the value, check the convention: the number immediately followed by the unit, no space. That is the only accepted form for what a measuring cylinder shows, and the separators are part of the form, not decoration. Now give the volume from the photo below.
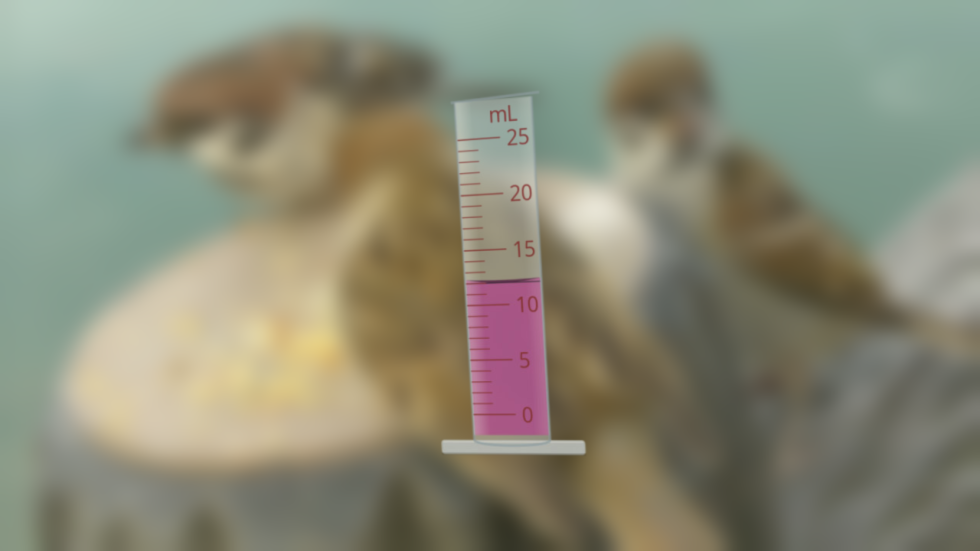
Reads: 12mL
